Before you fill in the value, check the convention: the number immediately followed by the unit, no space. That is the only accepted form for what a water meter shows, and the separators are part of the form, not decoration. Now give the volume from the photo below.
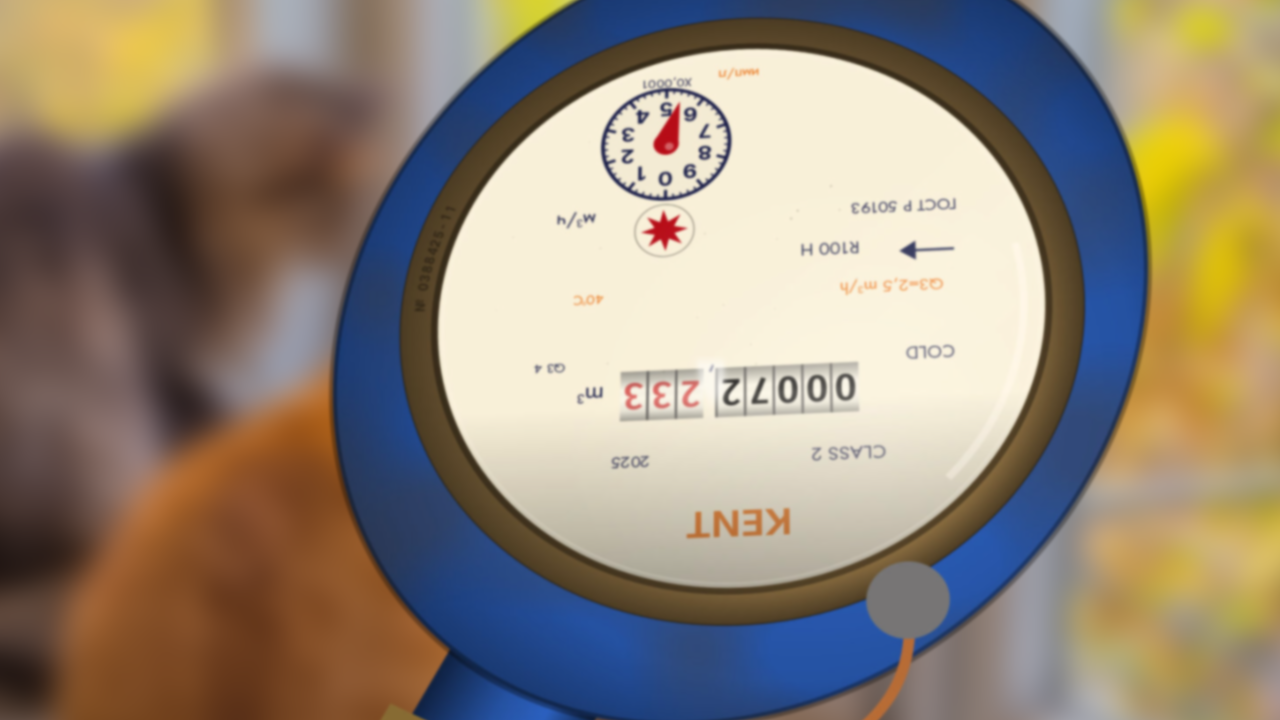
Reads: 72.2335m³
